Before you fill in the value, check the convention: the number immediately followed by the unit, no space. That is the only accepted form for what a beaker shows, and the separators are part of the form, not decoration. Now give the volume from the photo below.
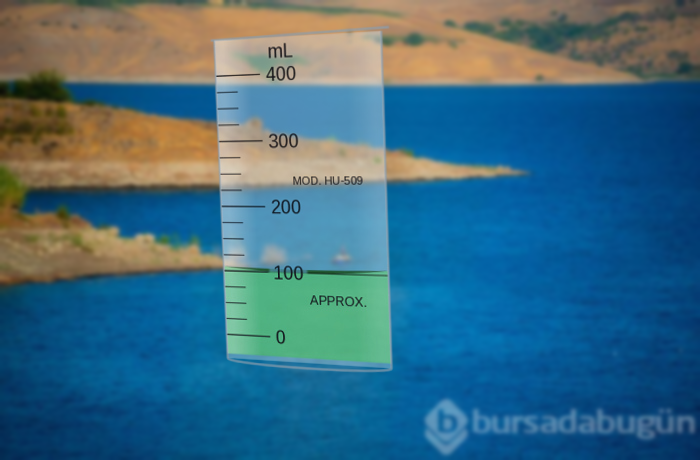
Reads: 100mL
